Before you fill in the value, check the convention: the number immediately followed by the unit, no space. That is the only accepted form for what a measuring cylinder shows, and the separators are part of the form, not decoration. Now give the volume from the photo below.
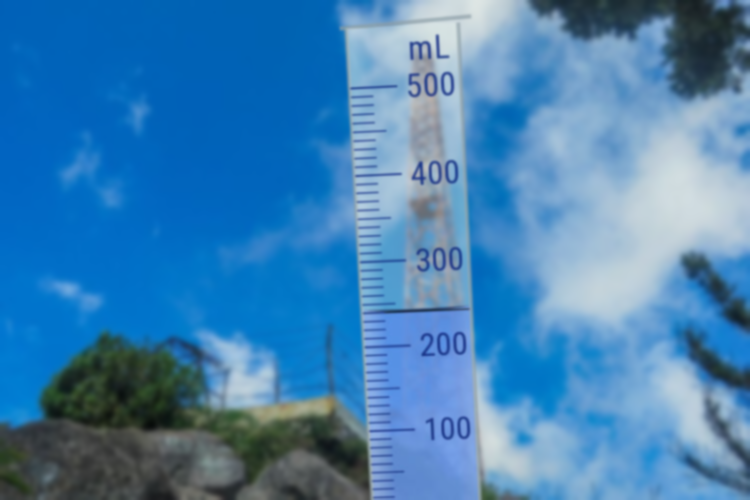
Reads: 240mL
